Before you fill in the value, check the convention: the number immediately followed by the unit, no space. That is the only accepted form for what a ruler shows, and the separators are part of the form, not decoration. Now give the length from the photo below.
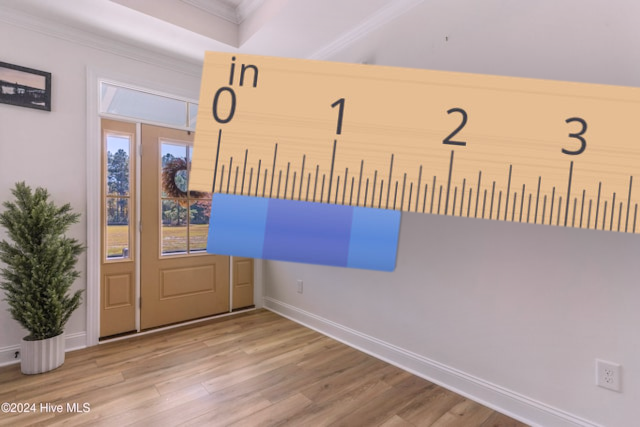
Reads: 1.625in
